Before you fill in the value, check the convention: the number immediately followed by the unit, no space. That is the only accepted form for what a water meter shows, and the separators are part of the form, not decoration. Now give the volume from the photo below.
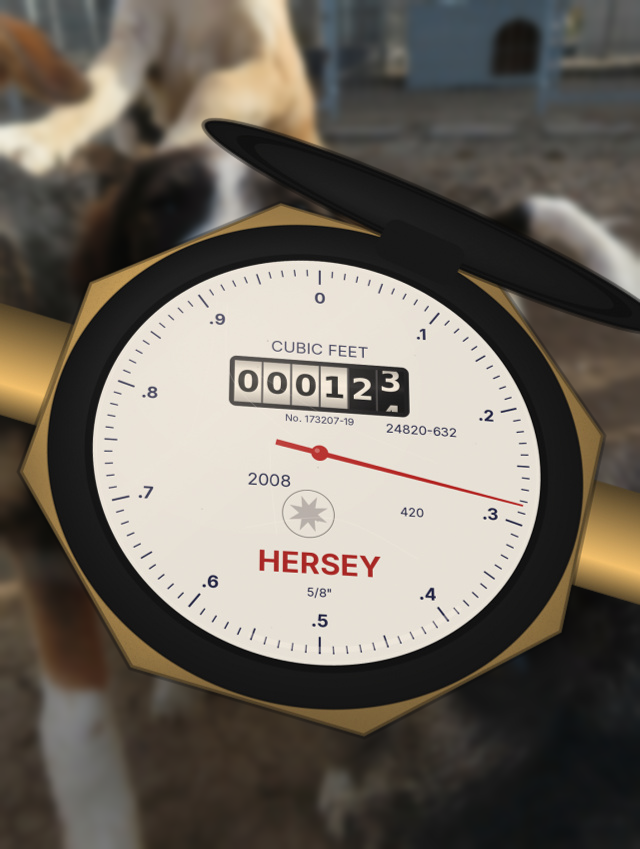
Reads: 123.28ft³
